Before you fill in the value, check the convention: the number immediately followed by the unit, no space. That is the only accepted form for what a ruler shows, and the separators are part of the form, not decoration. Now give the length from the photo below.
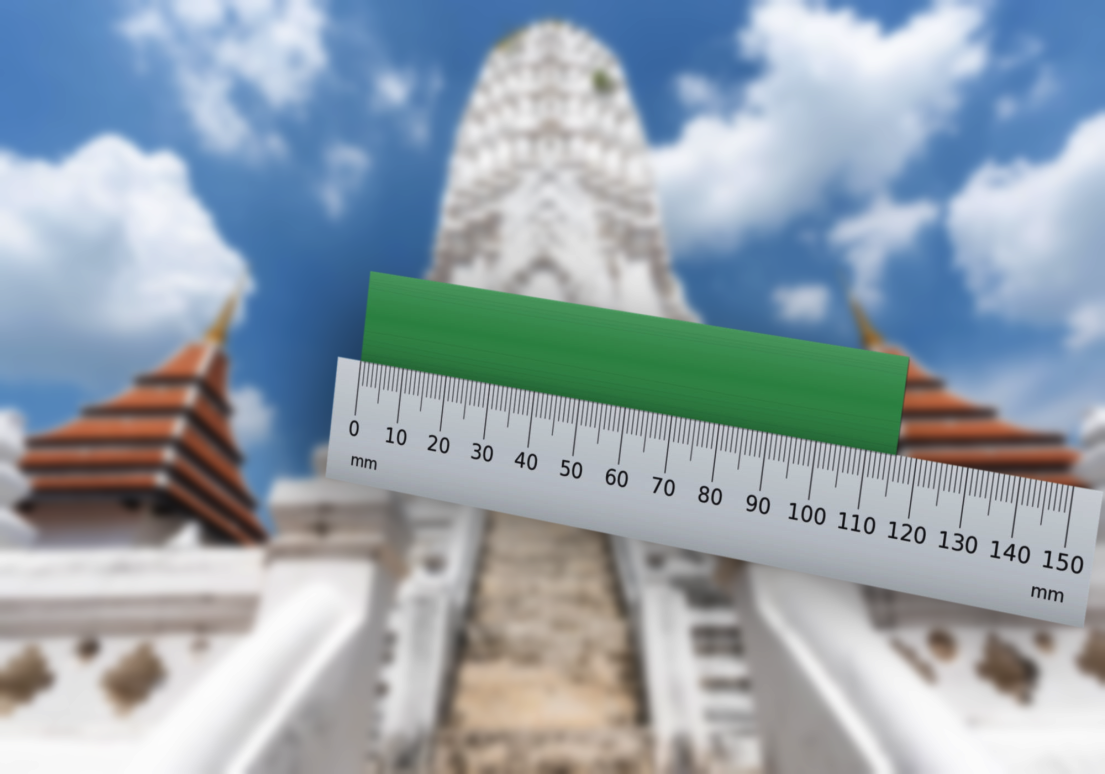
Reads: 116mm
